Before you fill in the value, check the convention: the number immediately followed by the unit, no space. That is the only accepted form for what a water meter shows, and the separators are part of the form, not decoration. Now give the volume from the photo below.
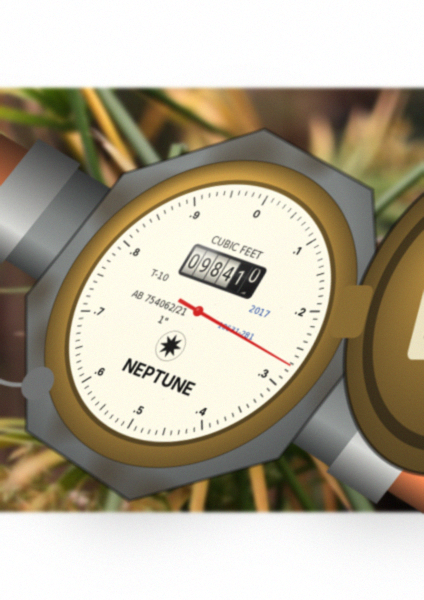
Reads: 98410.27ft³
